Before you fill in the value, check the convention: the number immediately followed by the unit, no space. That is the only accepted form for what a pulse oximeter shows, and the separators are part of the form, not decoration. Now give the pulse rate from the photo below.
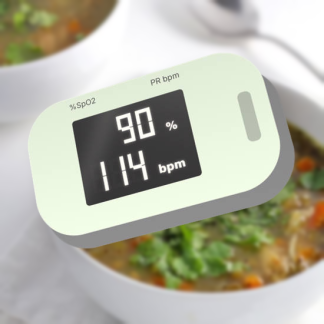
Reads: 114bpm
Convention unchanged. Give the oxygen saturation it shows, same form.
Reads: 90%
